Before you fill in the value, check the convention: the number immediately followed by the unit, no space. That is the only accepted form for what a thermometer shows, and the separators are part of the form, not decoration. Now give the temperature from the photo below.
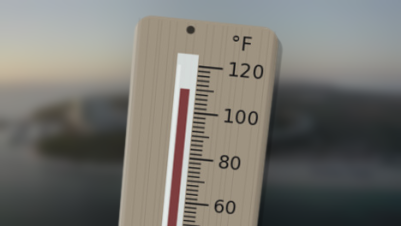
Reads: 110°F
